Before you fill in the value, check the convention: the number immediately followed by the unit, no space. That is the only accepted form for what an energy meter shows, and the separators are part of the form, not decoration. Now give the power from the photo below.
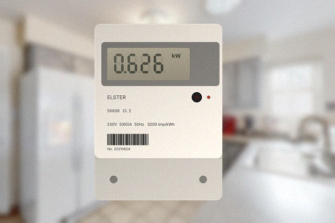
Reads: 0.626kW
